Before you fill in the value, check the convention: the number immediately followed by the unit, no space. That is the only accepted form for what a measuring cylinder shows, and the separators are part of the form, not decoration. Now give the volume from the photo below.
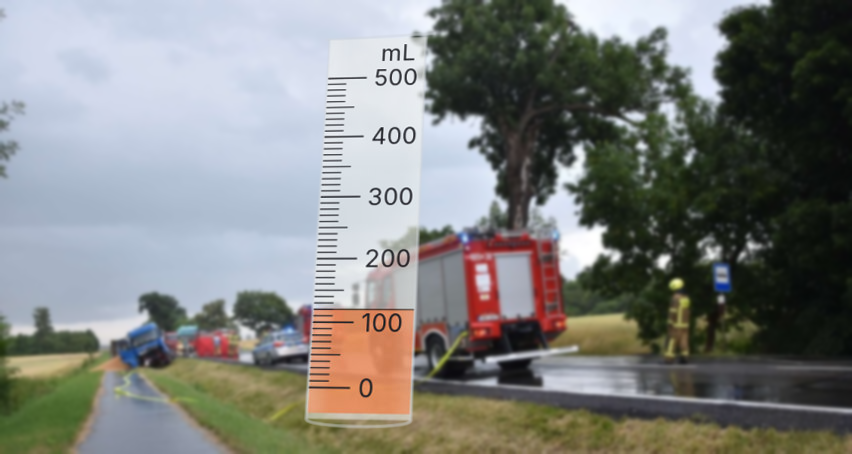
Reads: 120mL
